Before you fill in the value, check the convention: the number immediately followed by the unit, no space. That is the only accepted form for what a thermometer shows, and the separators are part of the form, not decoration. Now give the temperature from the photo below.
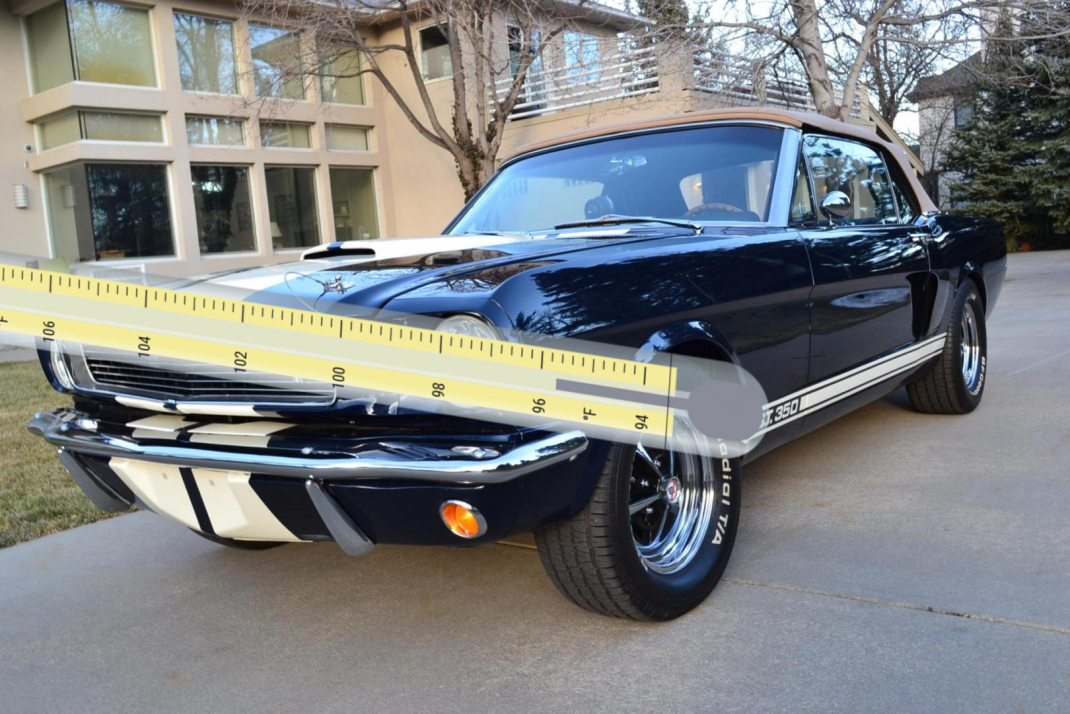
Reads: 95.7°F
